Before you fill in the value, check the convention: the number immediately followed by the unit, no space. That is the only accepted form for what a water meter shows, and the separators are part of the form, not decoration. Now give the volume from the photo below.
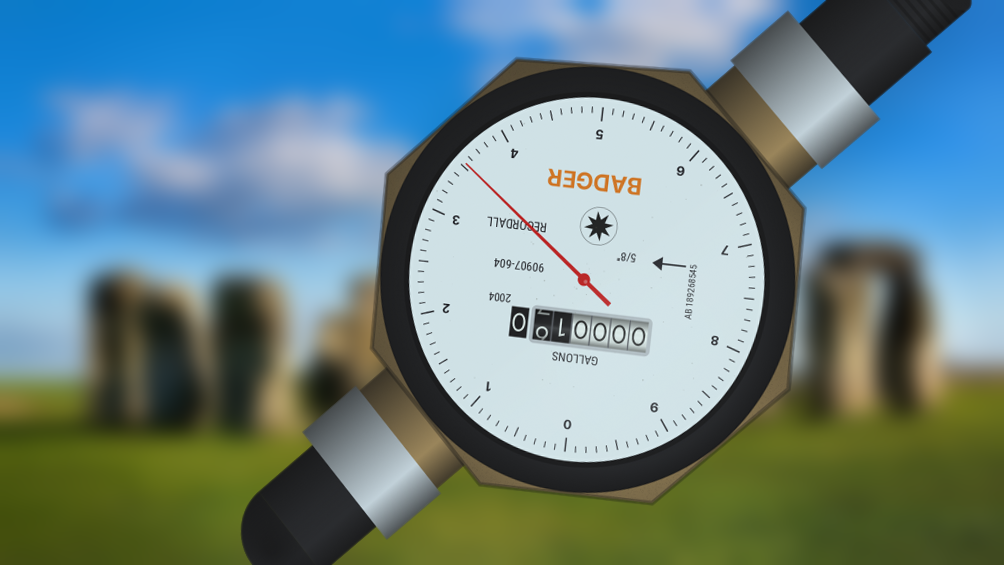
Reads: 163.5gal
